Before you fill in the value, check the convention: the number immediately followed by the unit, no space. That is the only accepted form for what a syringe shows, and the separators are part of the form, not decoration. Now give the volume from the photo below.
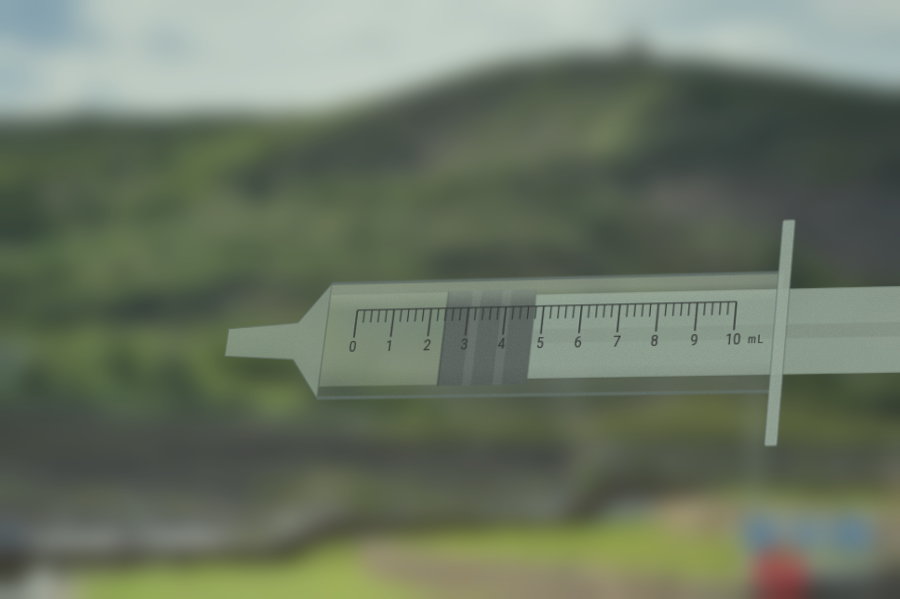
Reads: 2.4mL
